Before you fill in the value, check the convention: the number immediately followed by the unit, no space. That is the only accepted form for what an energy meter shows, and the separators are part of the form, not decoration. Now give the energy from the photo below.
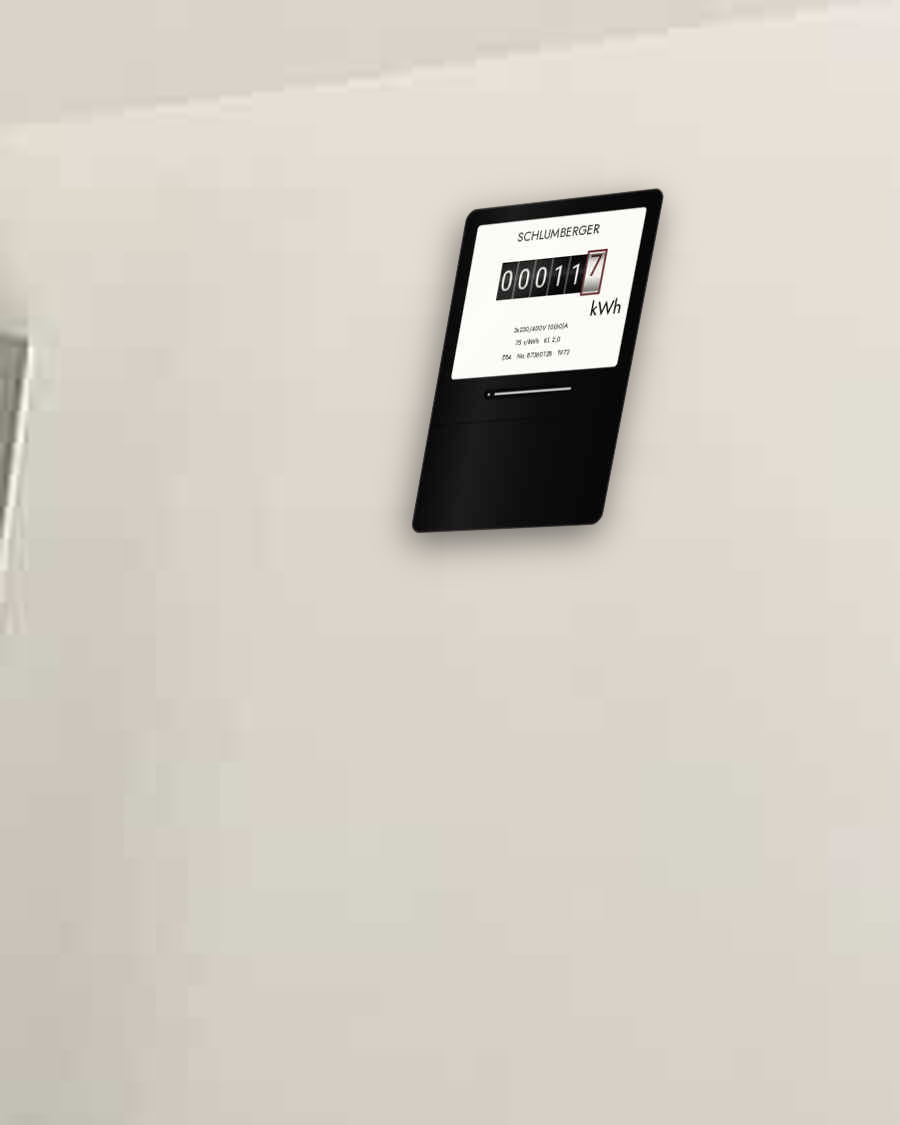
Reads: 11.7kWh
